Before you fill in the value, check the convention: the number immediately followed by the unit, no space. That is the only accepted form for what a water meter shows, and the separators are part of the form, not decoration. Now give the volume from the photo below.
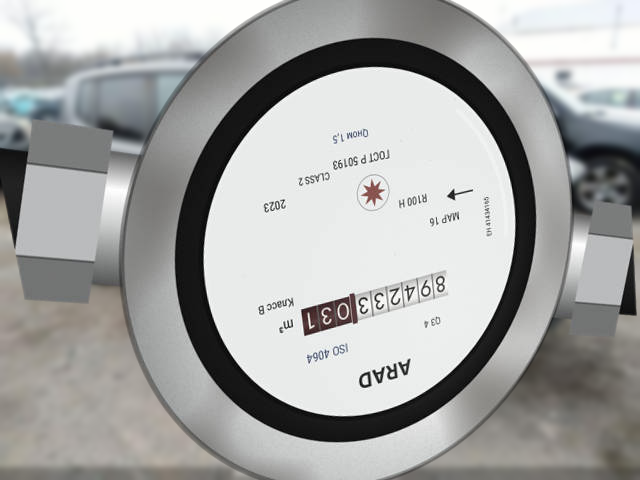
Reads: 894233.031m³
